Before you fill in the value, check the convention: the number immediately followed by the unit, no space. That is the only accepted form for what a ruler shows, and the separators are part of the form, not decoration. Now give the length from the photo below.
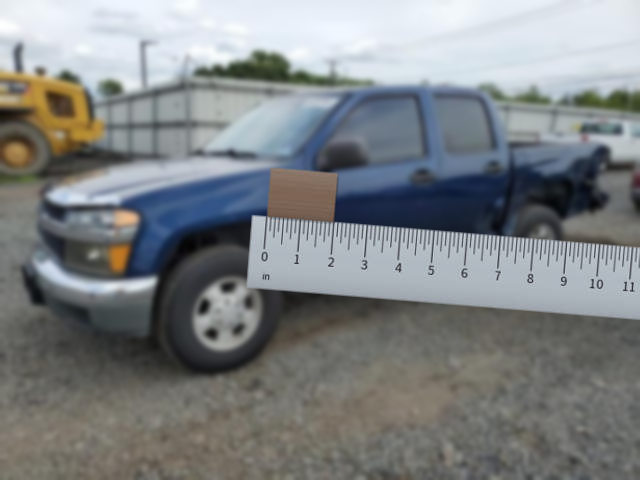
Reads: 2in
